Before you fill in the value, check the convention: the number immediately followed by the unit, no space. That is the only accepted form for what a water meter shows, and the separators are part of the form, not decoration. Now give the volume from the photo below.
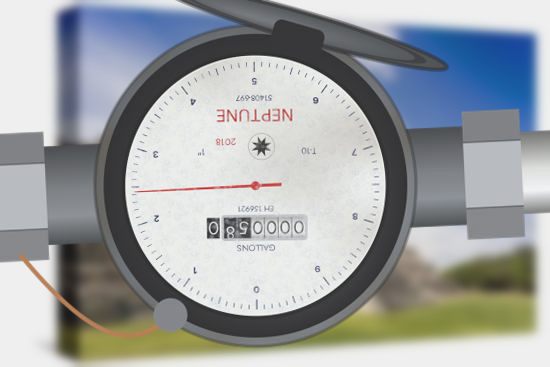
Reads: 582.4gal
